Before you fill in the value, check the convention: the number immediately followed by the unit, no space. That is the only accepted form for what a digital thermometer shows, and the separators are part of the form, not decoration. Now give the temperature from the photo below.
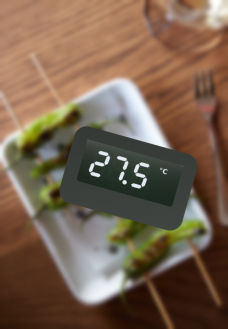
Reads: 27.5°C
